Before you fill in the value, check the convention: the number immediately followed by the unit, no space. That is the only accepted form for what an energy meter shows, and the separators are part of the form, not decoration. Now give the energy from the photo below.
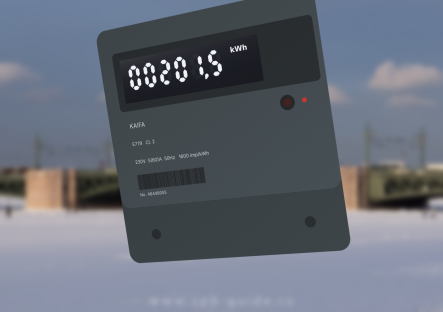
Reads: 201.5kWh
